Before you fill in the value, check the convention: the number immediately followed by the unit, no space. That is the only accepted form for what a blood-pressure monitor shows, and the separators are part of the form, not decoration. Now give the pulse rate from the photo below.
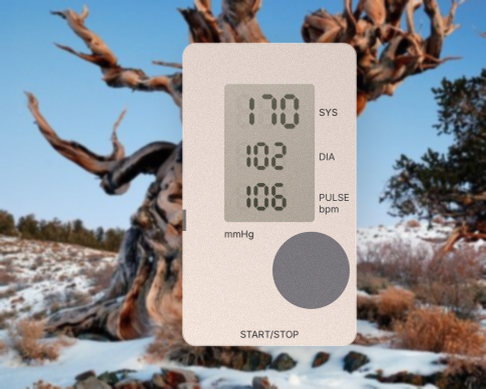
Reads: 106bpm
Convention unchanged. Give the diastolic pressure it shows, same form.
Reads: 102mmHg
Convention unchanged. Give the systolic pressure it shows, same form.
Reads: 170mmHg
